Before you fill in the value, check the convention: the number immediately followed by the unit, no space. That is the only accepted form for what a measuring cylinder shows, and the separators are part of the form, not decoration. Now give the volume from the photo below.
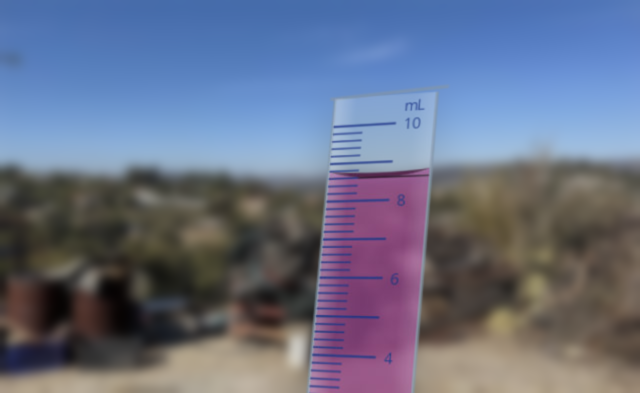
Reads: 8.6mL
